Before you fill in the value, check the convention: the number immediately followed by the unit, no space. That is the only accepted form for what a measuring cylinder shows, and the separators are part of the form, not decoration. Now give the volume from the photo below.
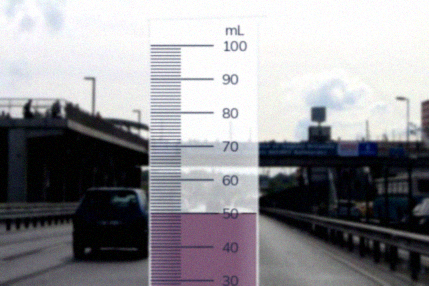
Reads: 50mL
